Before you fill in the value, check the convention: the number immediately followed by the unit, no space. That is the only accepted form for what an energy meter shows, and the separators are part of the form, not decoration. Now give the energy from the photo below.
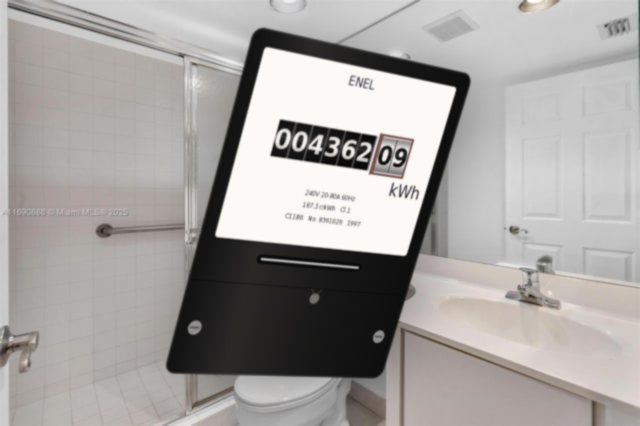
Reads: 4362.09kWh
